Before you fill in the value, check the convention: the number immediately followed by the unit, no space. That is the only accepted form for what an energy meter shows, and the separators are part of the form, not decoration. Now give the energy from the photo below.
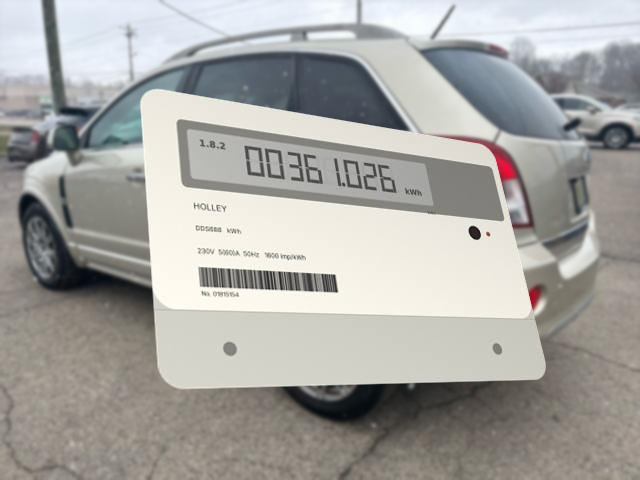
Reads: 361.026kWh
